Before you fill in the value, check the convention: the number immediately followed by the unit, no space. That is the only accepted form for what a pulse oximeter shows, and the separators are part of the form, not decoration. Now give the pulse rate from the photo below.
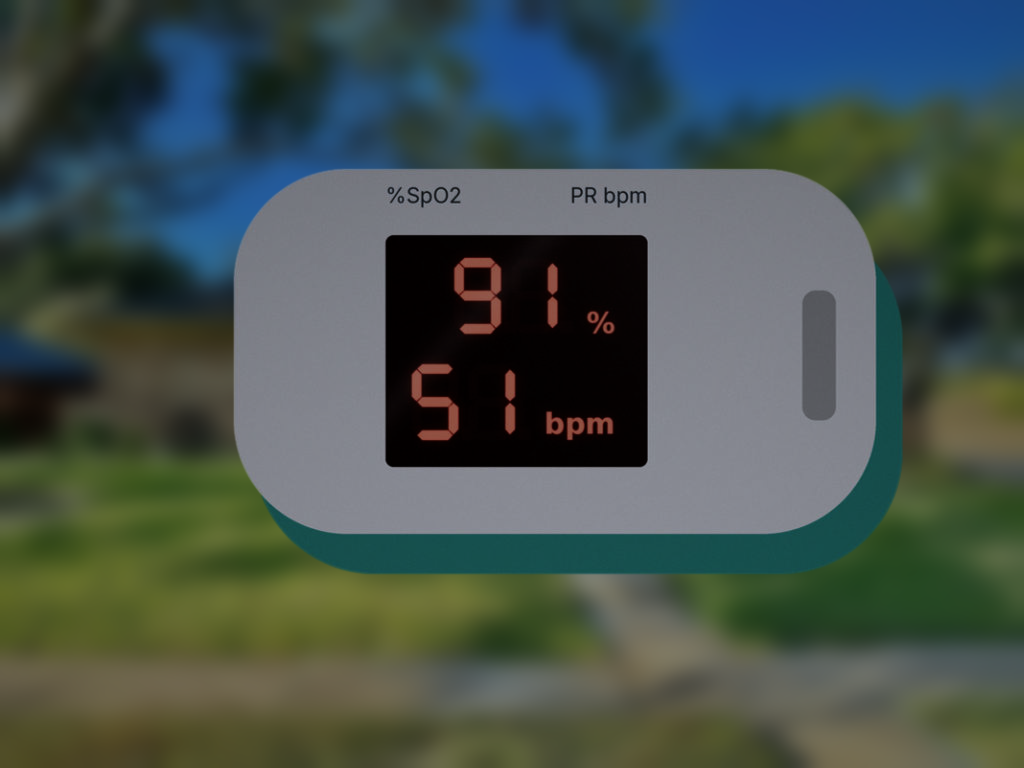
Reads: 51bpm
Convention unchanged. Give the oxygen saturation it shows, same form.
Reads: 91%
